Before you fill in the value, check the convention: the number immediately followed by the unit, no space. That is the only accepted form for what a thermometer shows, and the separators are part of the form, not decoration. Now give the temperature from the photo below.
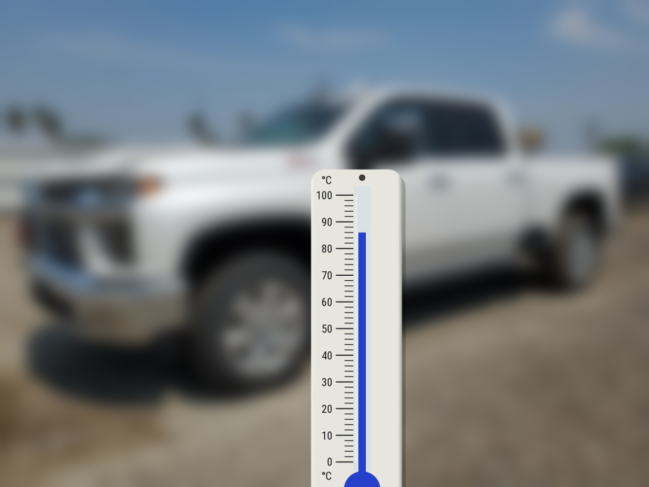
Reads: 86°C
